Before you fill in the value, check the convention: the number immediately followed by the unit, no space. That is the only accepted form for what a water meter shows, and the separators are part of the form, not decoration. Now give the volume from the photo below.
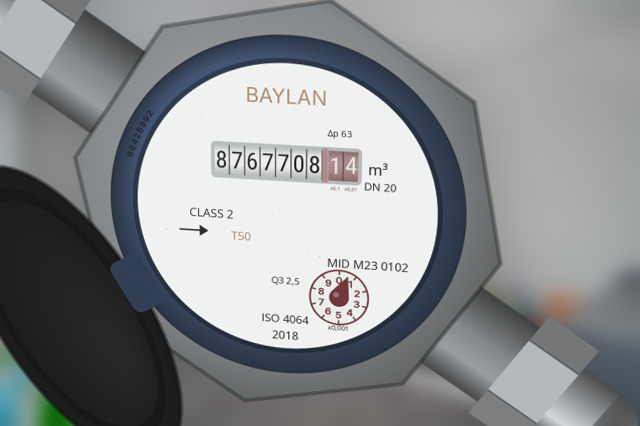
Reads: 8767708.140m³
